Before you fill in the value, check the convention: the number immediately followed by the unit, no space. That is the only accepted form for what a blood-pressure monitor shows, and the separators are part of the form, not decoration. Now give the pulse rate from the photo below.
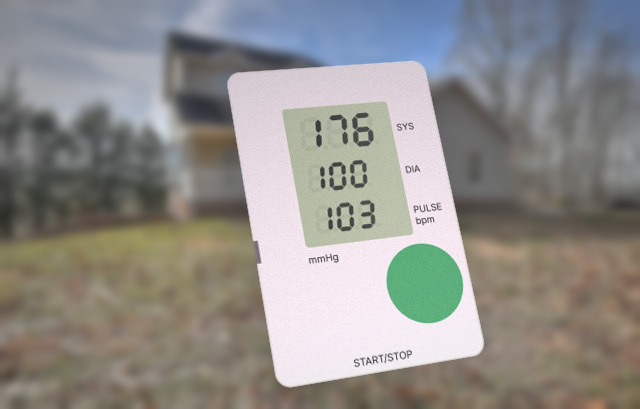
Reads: 103bpm
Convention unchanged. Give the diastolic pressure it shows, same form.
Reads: 100mmHg
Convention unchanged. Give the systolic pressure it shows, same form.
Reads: 176mmHg
